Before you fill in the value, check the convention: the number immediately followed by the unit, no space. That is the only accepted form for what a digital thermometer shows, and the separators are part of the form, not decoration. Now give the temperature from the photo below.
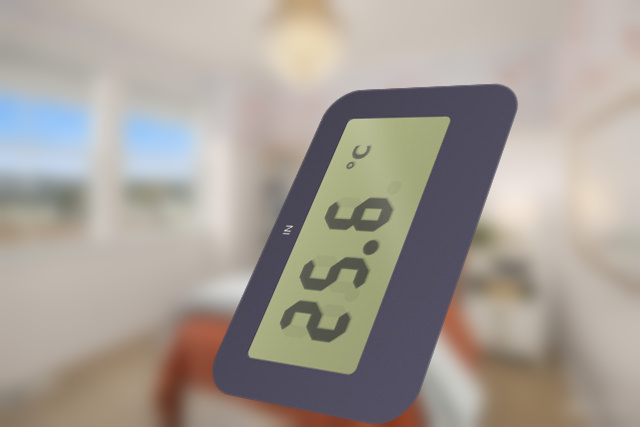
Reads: 25.6°C
